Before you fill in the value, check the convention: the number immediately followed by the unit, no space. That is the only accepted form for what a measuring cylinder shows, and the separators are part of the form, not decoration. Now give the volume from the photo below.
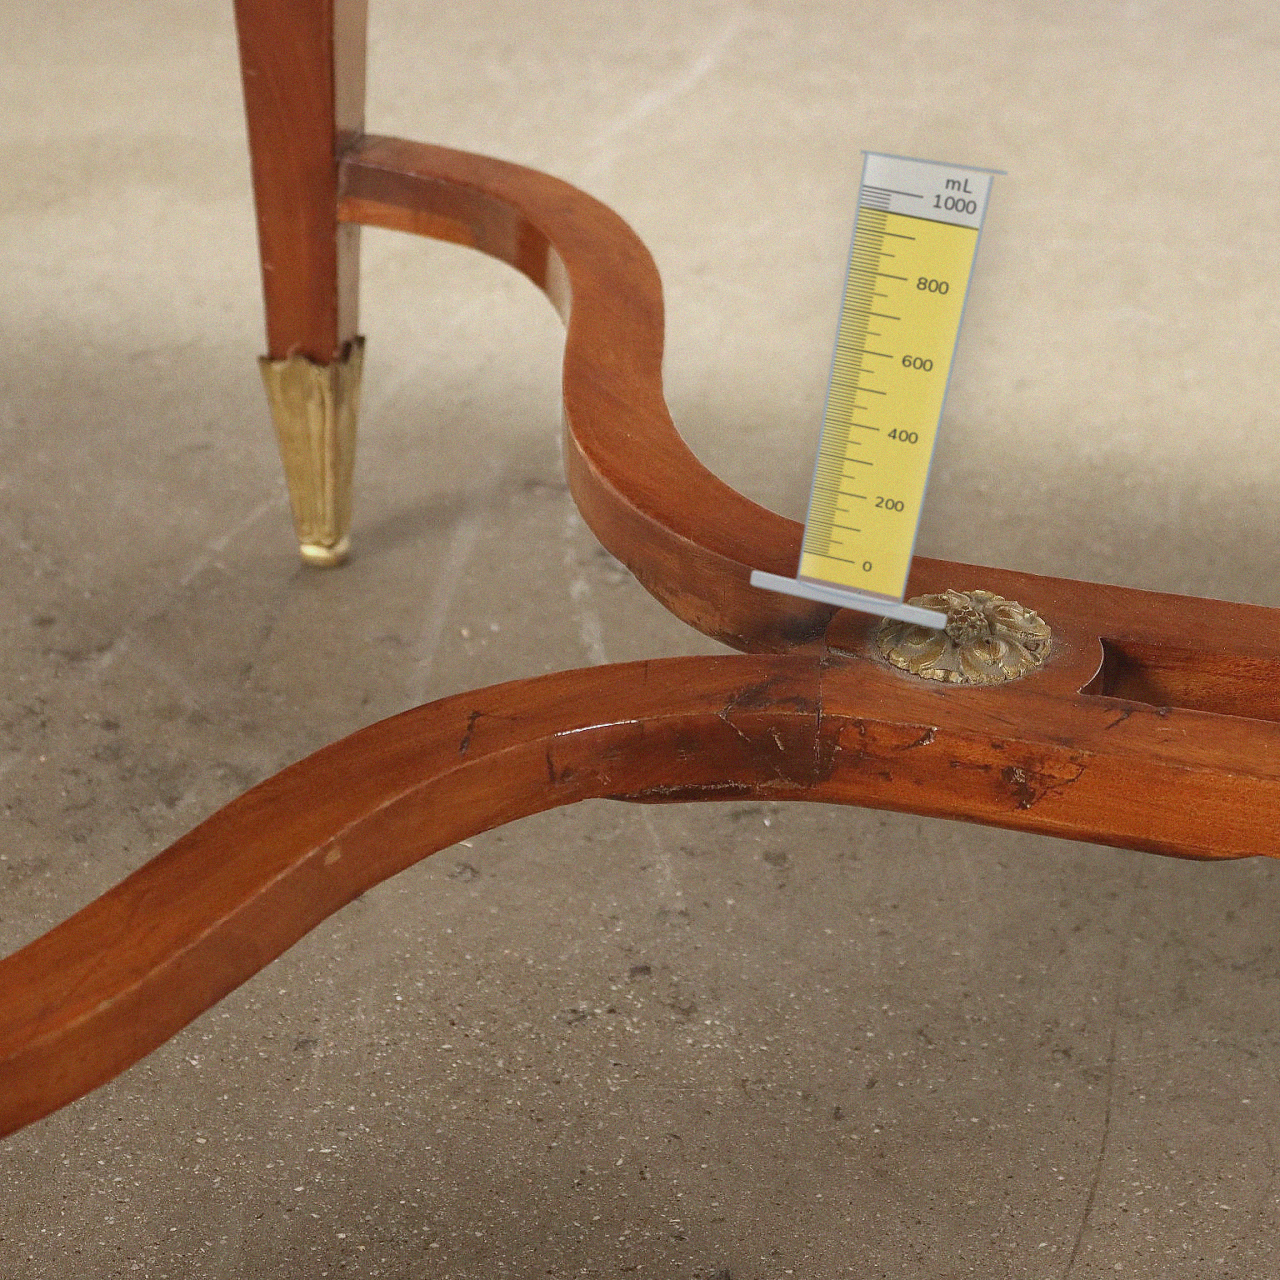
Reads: 950mL
